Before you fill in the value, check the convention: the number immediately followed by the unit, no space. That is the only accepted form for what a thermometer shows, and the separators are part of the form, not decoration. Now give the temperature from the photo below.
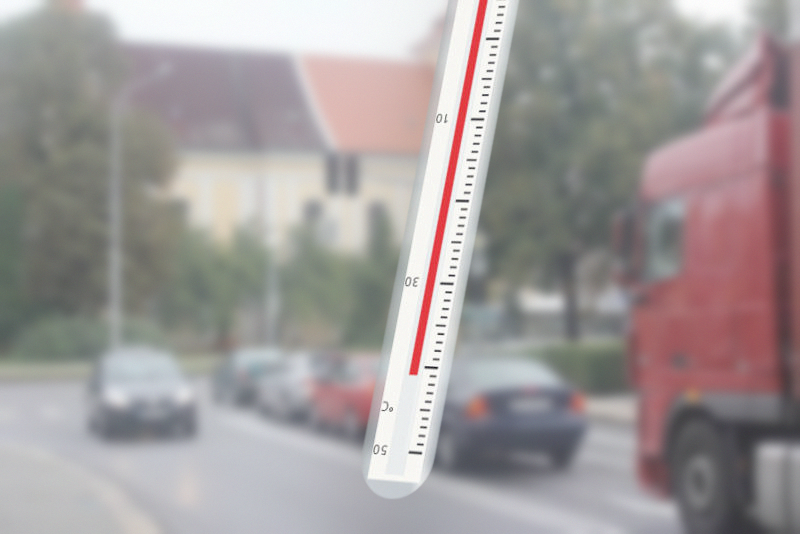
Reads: 41°C
